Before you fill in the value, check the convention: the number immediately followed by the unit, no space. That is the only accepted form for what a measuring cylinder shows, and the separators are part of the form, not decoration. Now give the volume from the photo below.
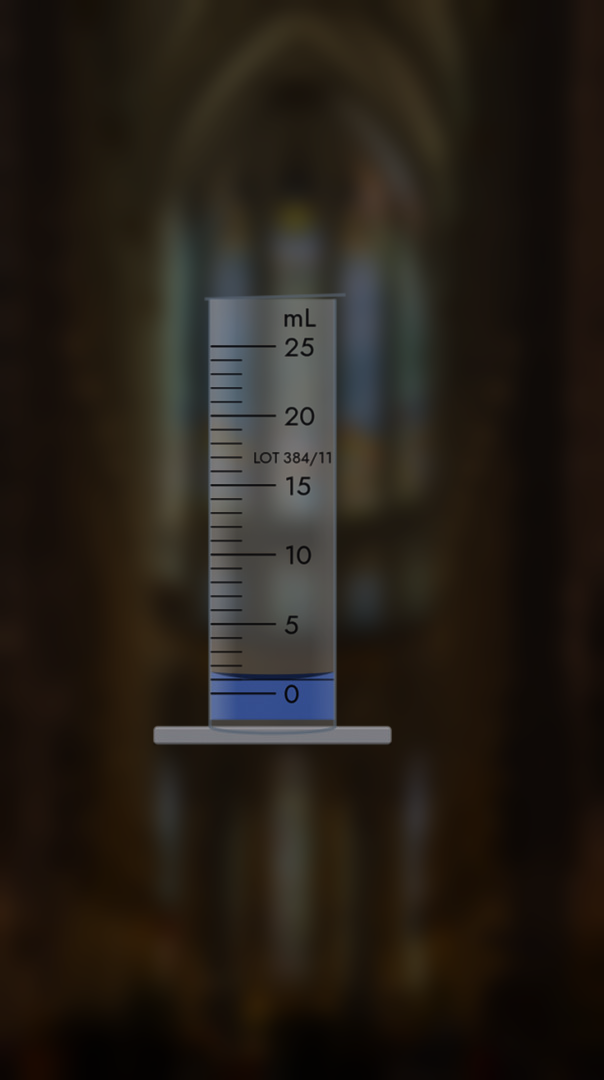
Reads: 1mL
